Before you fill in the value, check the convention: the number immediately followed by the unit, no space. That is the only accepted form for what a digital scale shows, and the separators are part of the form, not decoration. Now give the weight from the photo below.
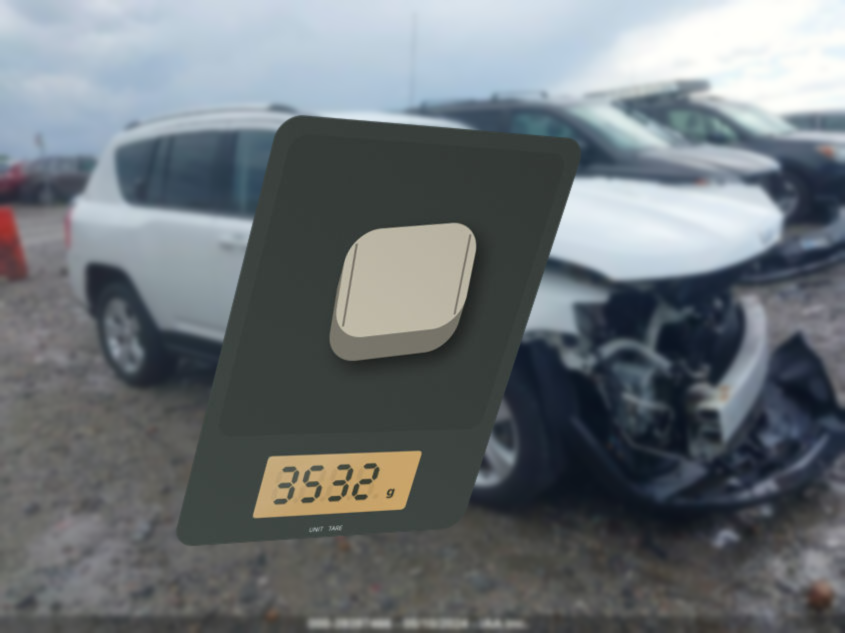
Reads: 3532g
